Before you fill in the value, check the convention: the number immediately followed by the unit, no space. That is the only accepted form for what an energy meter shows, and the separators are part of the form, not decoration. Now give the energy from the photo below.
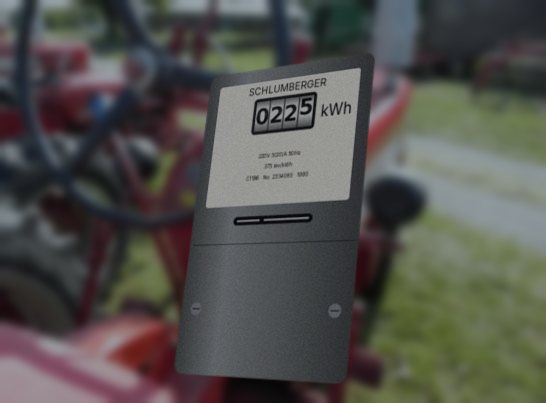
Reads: 225kWh
